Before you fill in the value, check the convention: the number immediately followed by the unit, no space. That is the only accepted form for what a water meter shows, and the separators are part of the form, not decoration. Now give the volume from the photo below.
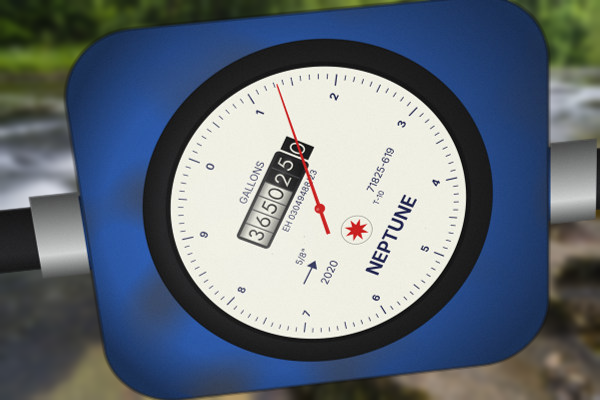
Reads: 3650251.3gal
